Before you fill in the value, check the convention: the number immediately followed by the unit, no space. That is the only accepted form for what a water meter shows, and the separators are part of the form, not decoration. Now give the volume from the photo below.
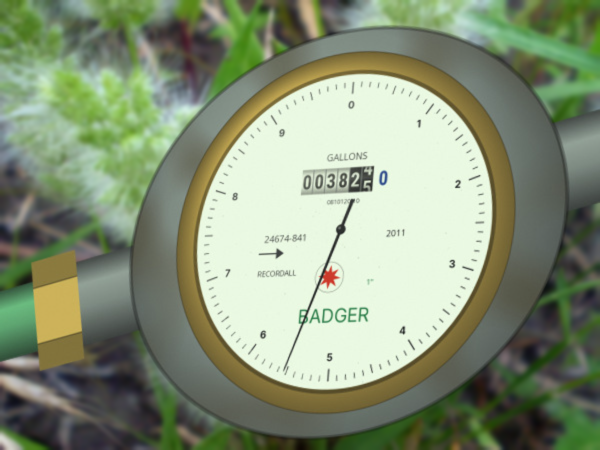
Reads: 38245.5gal
